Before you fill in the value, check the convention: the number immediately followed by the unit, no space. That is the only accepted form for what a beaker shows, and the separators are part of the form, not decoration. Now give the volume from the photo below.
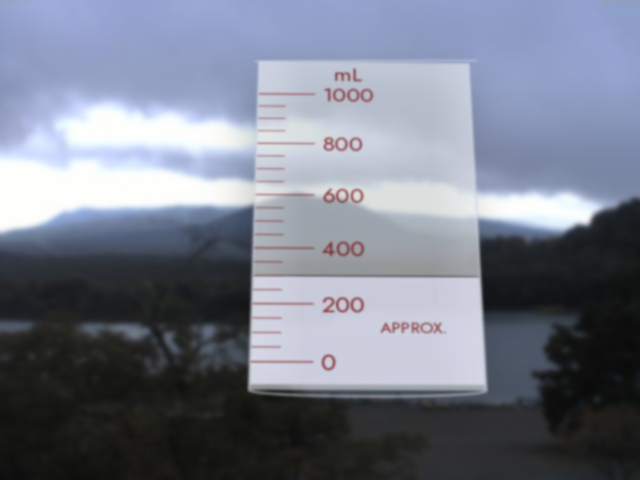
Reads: 300mL
